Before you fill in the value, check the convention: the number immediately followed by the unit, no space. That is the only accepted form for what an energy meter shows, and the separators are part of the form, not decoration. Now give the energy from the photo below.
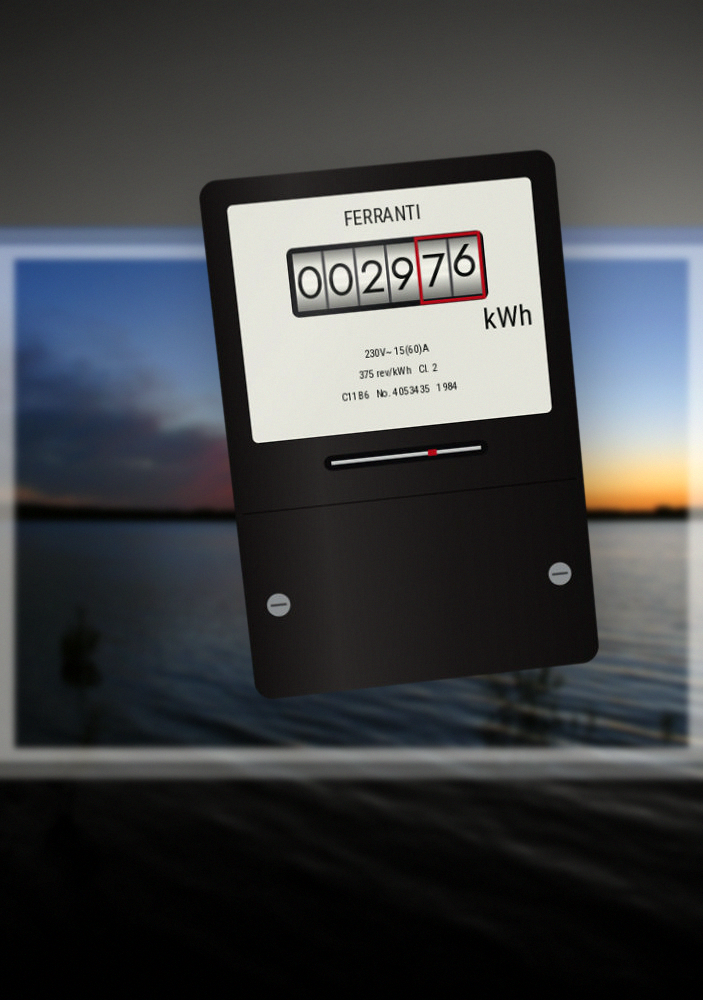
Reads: 29.76kWh
